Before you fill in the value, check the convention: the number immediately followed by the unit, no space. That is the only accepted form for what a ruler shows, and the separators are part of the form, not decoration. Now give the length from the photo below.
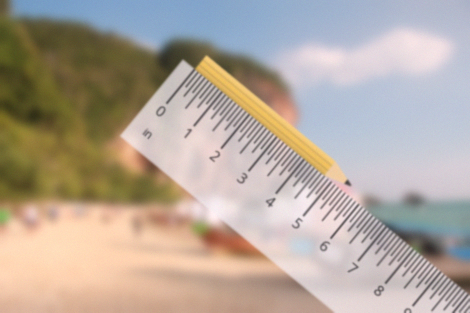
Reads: 5.5in
